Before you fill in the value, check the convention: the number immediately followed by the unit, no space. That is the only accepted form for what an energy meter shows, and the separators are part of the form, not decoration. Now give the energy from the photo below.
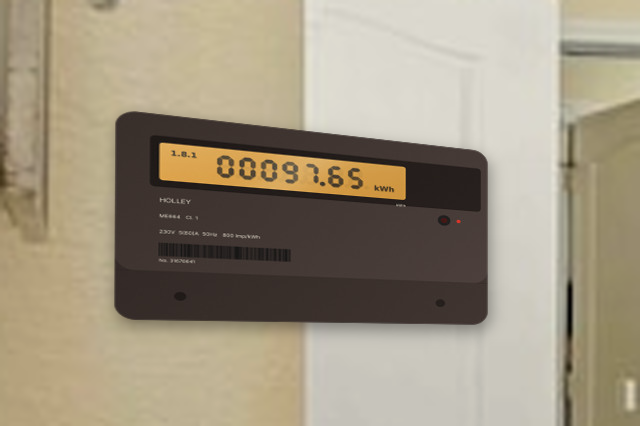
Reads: 97.65kWh
